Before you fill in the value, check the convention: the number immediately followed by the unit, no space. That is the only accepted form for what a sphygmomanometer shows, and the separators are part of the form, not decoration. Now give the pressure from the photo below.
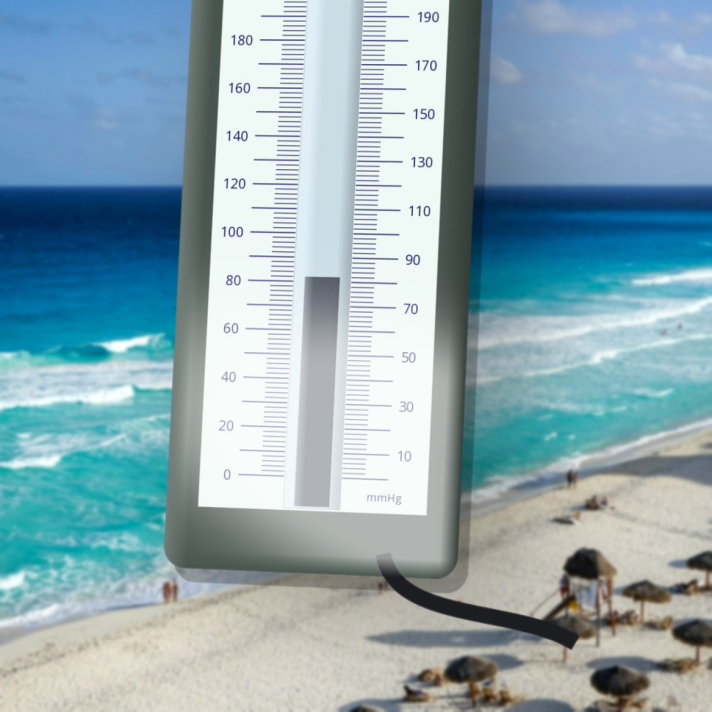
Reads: 82mmHg
